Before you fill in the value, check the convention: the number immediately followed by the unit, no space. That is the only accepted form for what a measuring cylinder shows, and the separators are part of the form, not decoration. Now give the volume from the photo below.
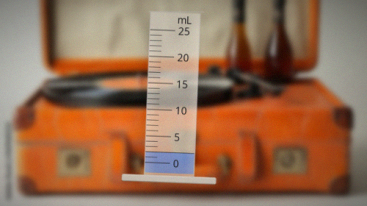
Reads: 2mL
